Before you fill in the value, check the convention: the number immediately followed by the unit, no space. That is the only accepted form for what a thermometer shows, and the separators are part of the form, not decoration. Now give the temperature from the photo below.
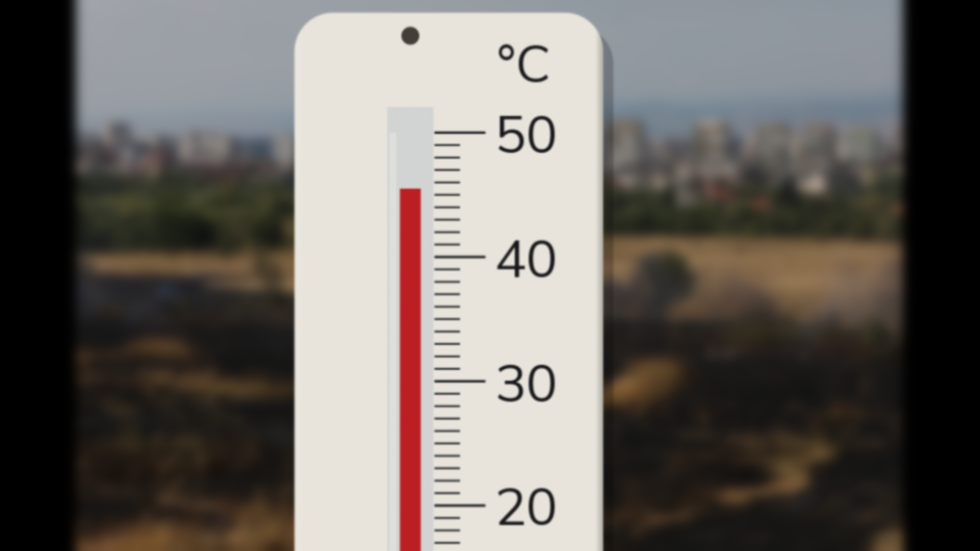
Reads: 45.5°C
